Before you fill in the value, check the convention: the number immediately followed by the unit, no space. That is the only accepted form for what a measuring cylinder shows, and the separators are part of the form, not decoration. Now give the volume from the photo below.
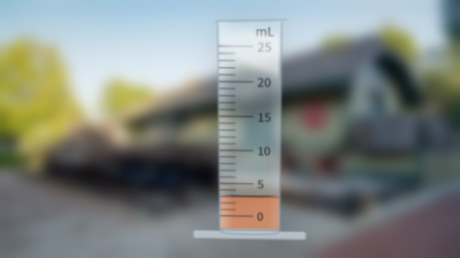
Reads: 3mL
